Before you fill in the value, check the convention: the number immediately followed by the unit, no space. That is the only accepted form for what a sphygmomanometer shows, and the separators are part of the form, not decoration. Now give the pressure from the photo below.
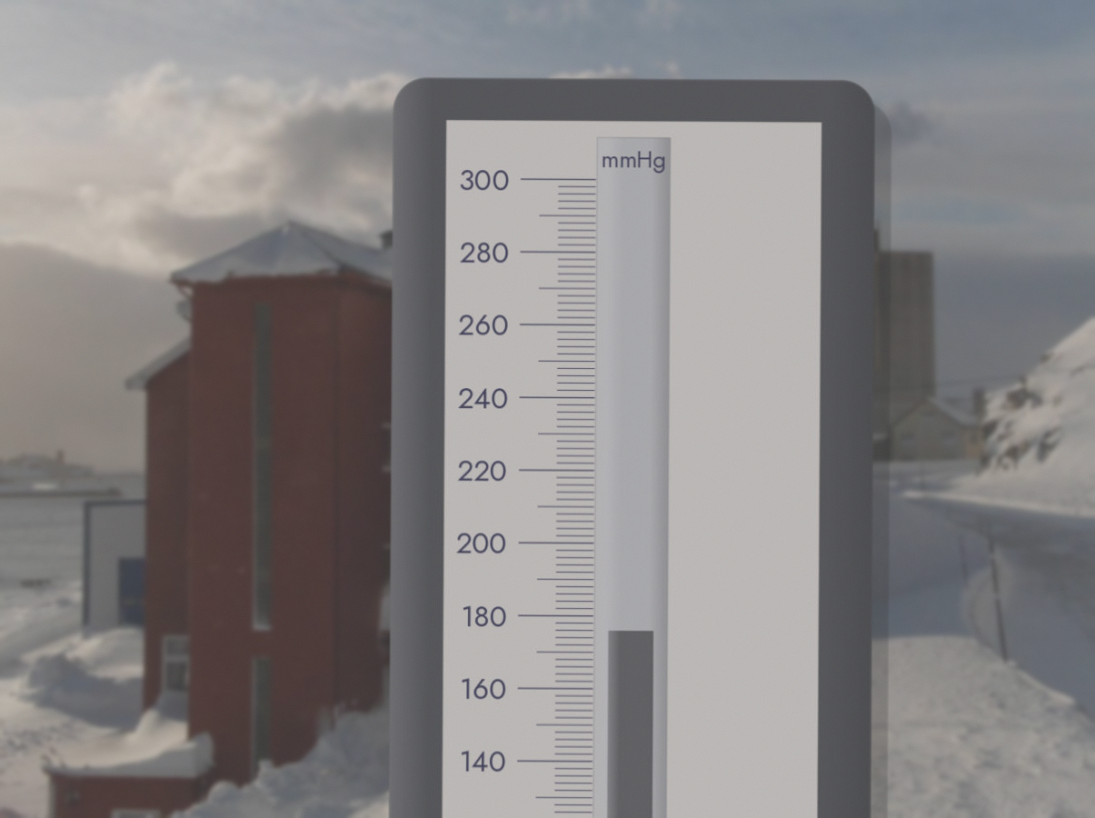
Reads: 176mmHg
